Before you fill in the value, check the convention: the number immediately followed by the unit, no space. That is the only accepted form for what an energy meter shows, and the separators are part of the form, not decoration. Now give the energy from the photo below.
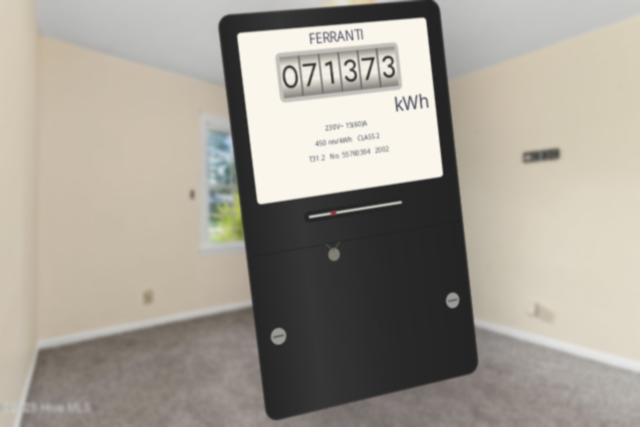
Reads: 71373kWh
